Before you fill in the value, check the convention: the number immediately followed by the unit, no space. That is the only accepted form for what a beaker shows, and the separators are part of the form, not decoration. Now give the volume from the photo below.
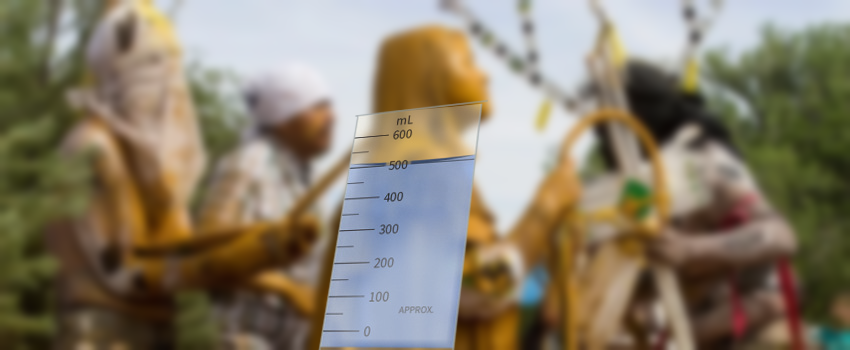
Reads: 500mL
